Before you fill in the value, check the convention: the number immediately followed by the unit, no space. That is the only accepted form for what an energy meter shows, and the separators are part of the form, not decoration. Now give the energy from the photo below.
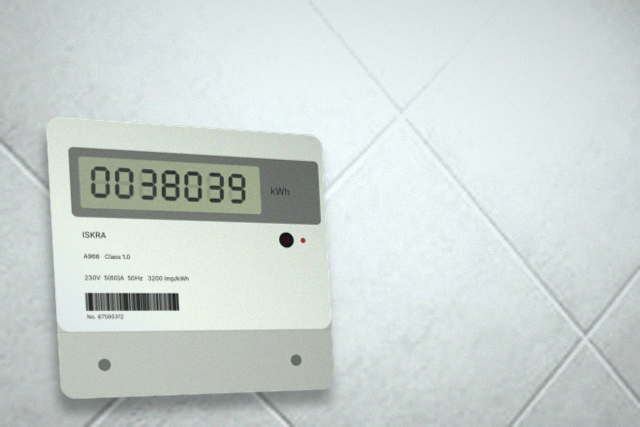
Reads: 38039kWh
